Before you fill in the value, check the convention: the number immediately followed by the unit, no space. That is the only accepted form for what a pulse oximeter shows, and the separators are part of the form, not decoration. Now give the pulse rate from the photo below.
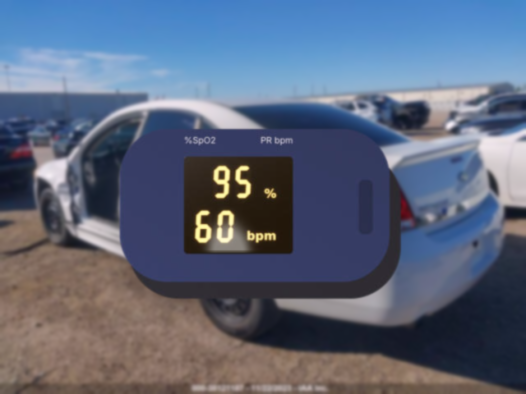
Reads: 60bpm
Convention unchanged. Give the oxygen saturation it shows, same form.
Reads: 95%
